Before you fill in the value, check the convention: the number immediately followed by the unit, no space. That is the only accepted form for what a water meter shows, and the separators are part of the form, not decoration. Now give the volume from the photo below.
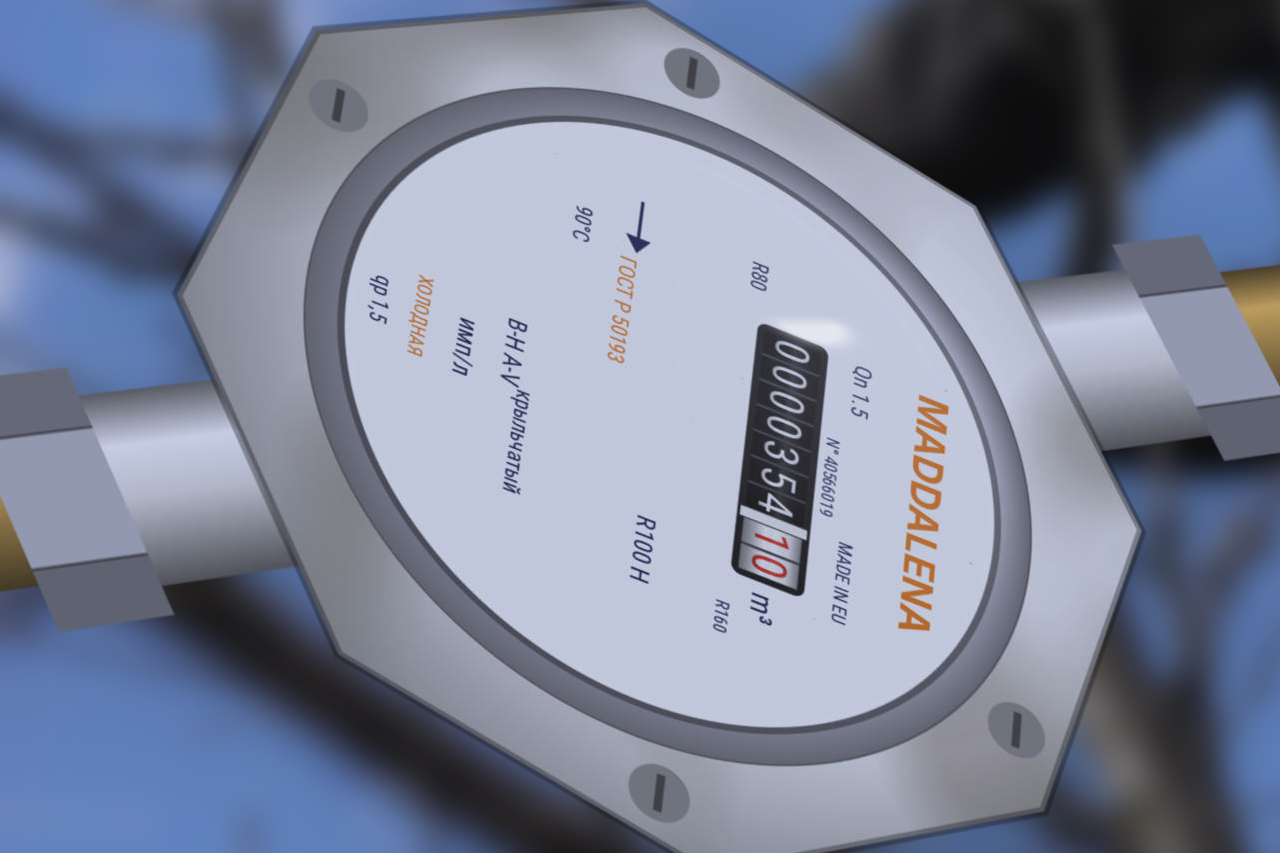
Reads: 354.10m³
